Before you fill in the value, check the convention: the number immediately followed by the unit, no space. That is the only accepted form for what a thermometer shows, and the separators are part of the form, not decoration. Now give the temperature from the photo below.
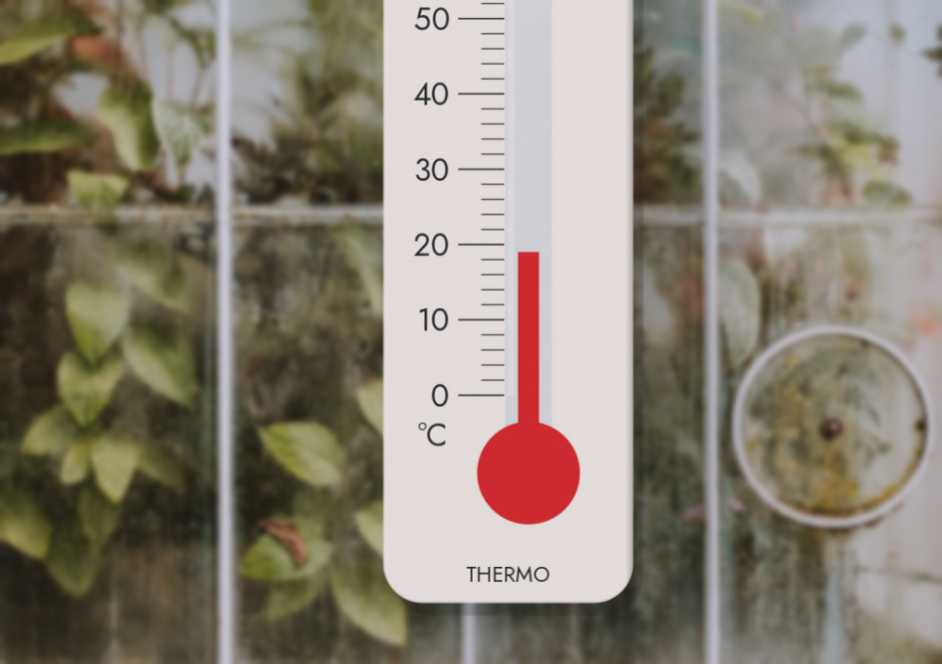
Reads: 19°C
